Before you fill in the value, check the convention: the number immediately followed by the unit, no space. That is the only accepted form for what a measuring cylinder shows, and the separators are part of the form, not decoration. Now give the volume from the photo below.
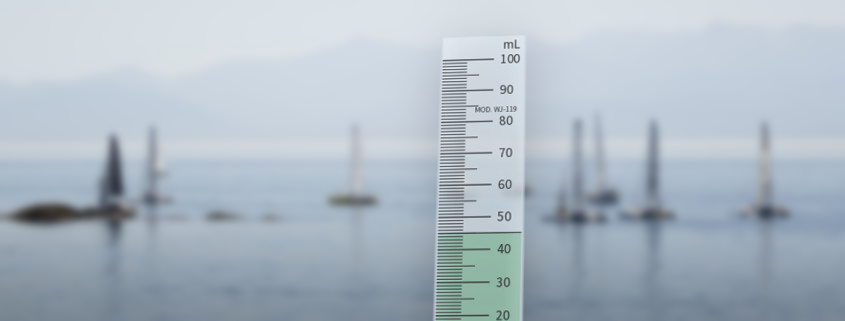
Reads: 45mL
